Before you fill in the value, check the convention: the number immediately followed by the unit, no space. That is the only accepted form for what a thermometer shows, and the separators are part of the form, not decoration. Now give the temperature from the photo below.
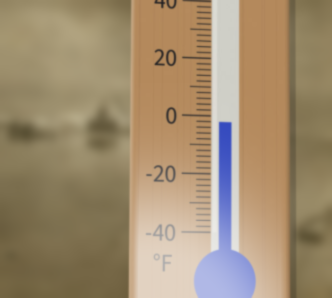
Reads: -2°F
